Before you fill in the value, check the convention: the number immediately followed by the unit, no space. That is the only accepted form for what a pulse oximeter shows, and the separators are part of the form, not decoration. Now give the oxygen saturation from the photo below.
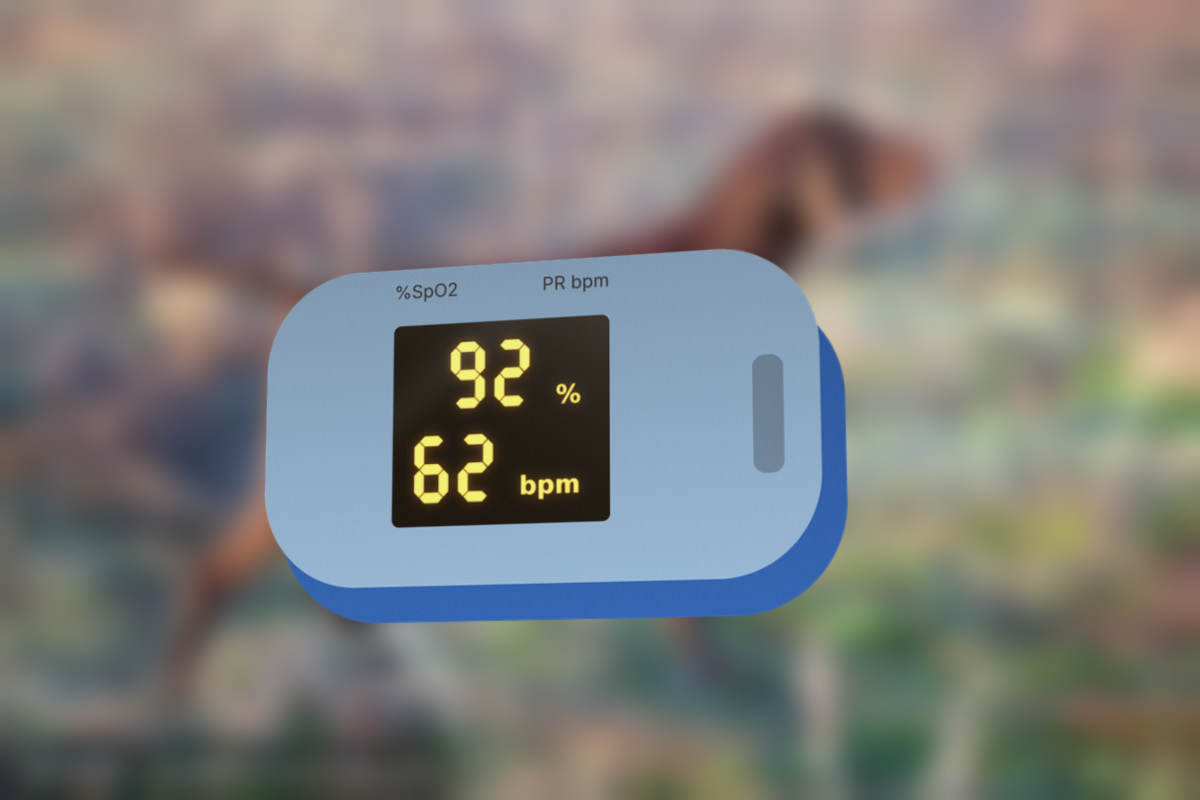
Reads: 92%
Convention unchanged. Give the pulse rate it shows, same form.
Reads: 62bpm
